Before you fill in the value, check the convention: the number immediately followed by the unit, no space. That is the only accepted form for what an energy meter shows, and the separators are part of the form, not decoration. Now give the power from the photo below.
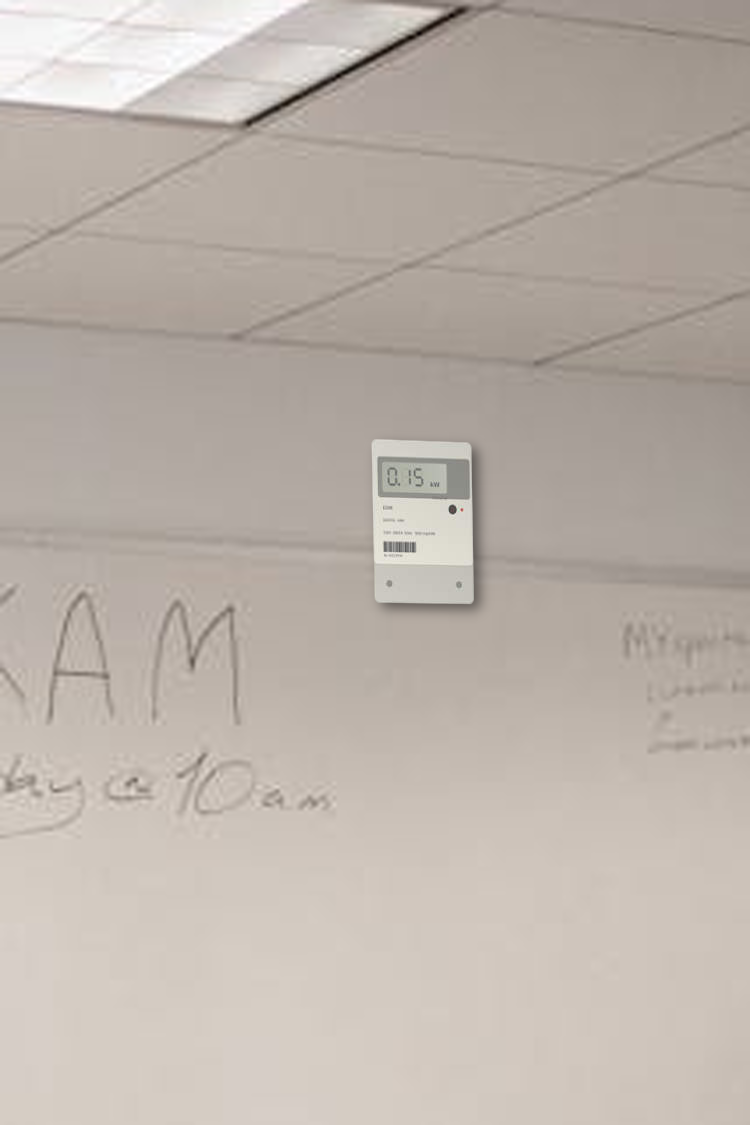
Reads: 0.15kW
